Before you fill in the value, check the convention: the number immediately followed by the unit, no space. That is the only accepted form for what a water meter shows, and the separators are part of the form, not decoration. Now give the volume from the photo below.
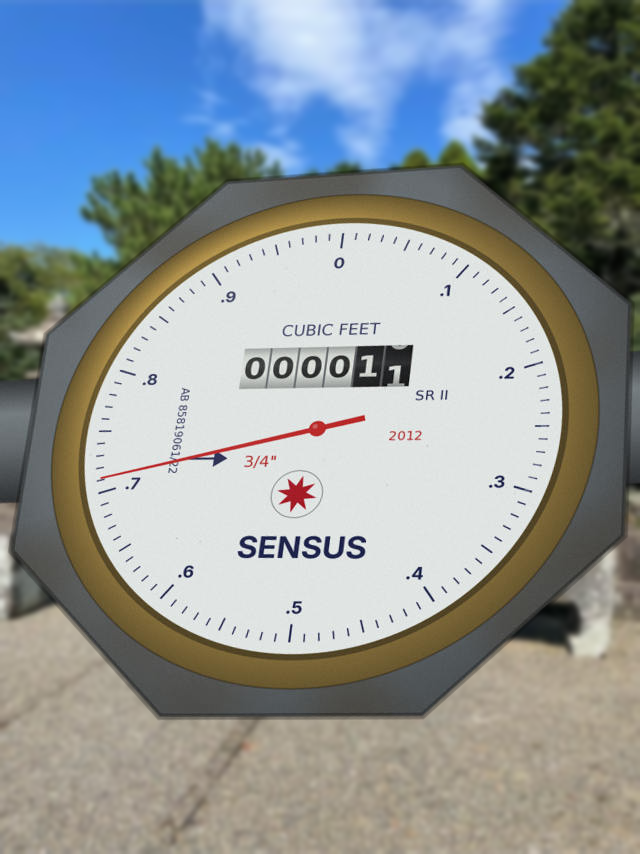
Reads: 10.71ft³
